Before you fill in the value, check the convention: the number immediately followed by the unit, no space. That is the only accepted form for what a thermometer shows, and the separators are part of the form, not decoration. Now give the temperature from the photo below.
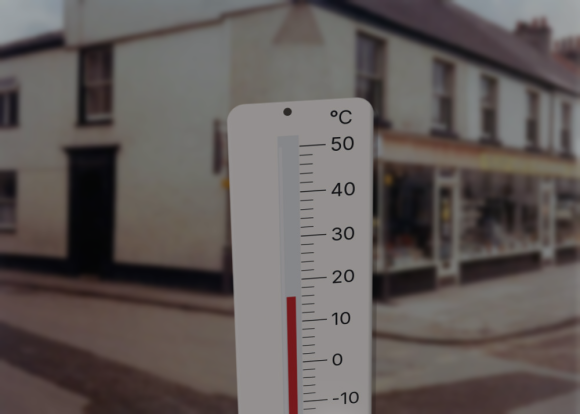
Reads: 16°C
